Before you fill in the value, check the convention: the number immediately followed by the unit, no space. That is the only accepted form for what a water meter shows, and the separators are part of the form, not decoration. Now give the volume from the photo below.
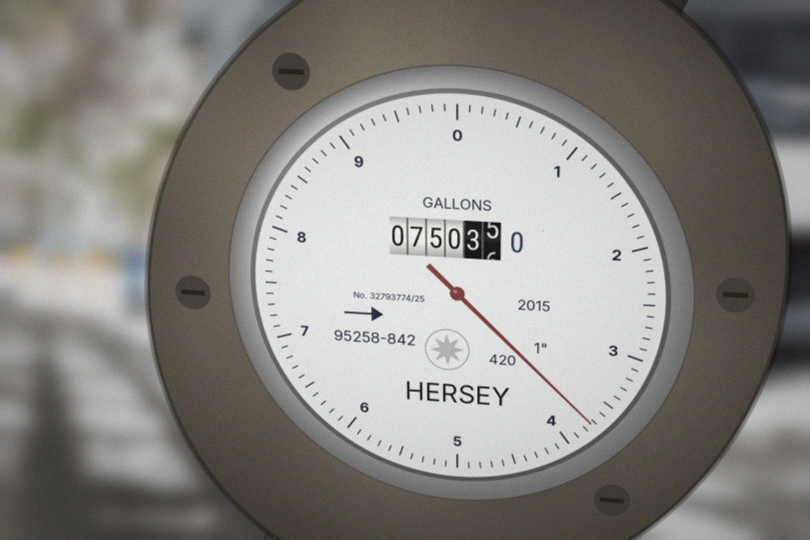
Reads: 750353.7gal
